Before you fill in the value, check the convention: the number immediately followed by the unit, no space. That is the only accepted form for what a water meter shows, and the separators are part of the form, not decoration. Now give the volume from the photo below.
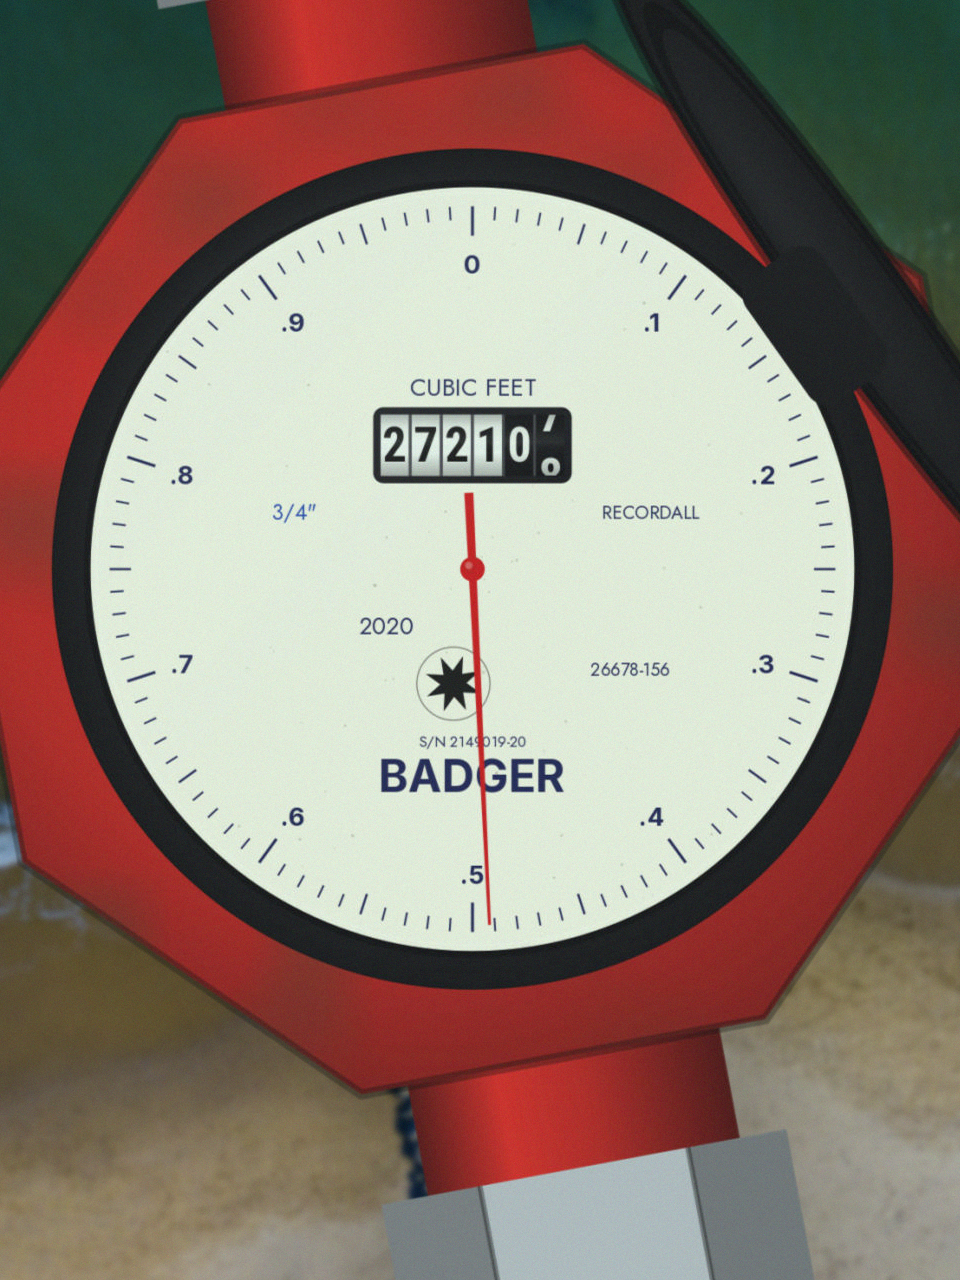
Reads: 272107.49ft³
